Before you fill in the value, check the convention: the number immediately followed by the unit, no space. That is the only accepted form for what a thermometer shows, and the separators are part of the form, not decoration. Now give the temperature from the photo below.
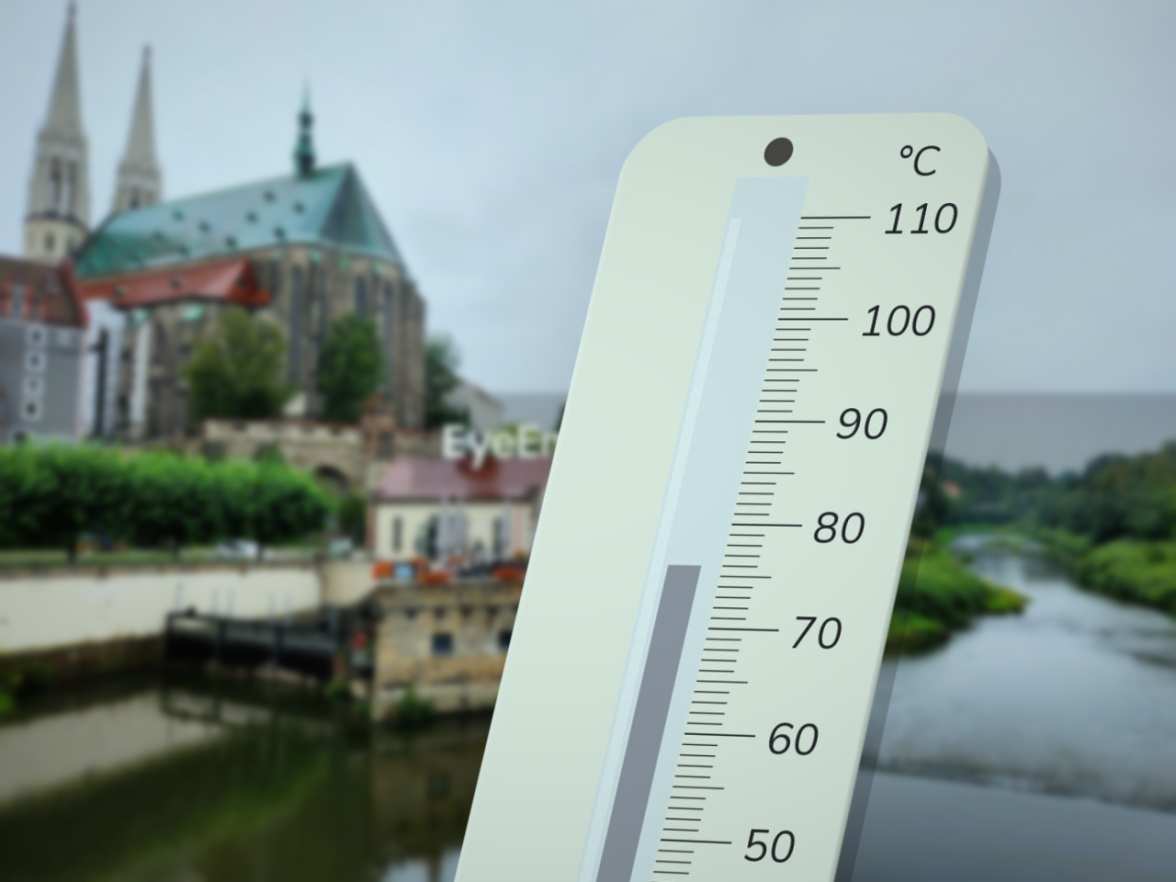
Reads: 76°C
